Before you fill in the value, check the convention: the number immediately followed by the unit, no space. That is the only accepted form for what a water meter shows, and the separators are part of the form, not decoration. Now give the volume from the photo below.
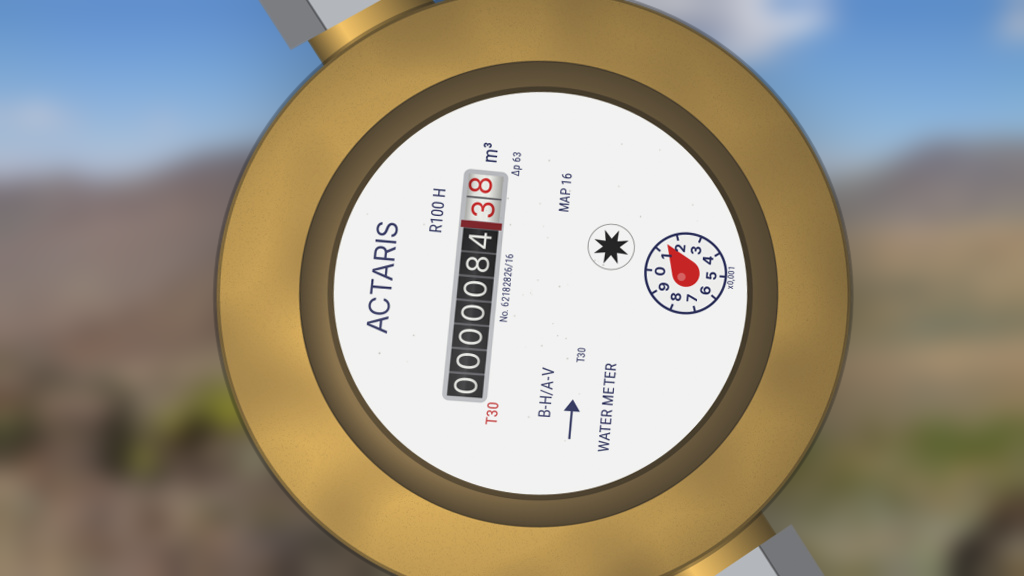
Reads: 84.381m³
